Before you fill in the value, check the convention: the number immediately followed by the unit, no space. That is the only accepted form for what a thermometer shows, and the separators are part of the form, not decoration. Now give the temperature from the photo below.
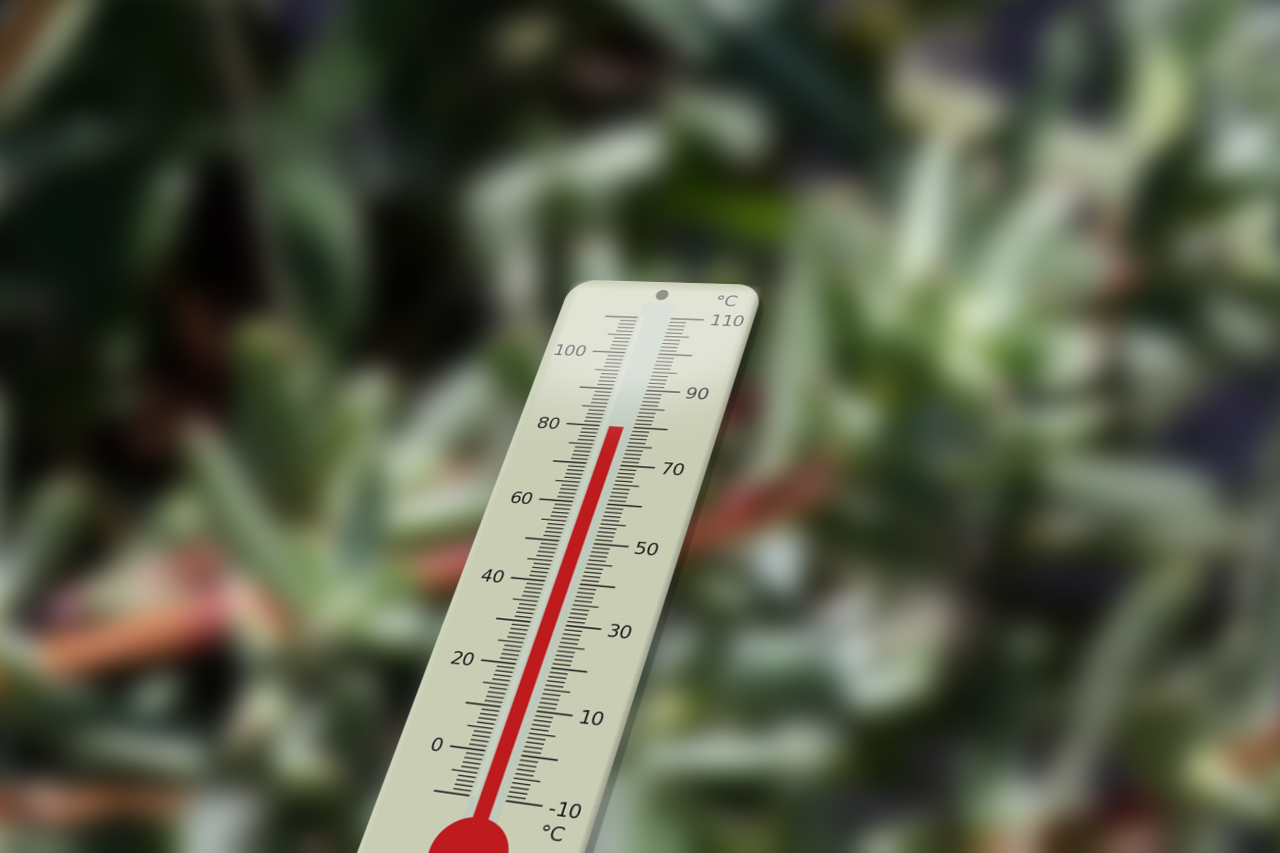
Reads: 80°C
